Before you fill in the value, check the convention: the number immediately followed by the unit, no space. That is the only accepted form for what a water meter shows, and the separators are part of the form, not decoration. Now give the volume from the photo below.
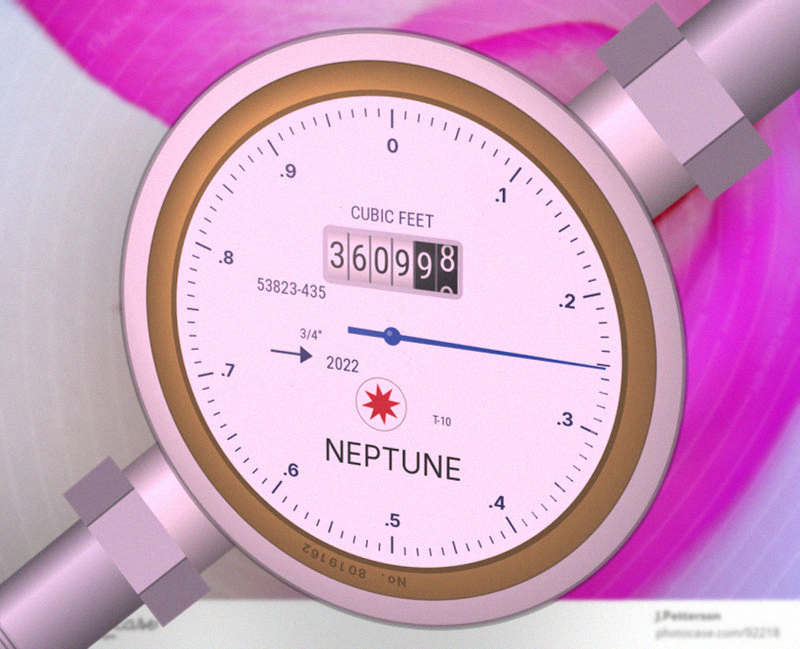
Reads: 360998.25ft³
